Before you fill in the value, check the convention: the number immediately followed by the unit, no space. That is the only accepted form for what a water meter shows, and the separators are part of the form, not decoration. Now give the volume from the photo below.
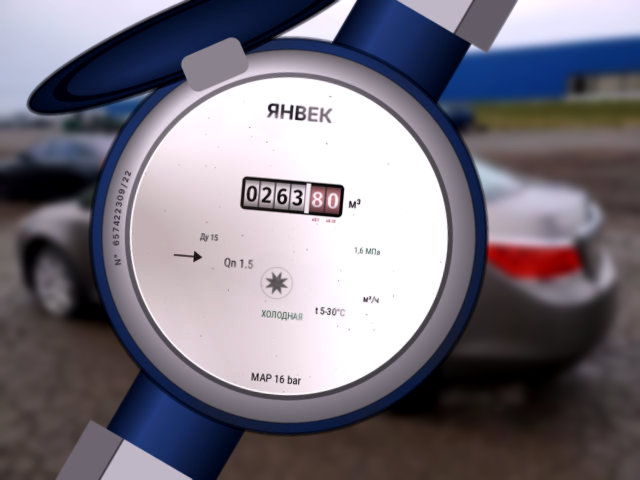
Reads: 263.80m³
